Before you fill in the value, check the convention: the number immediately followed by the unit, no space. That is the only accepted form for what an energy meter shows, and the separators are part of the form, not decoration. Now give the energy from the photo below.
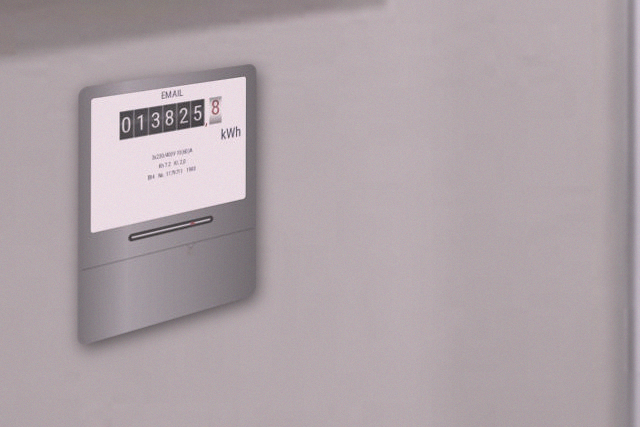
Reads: 13825.8kWh
